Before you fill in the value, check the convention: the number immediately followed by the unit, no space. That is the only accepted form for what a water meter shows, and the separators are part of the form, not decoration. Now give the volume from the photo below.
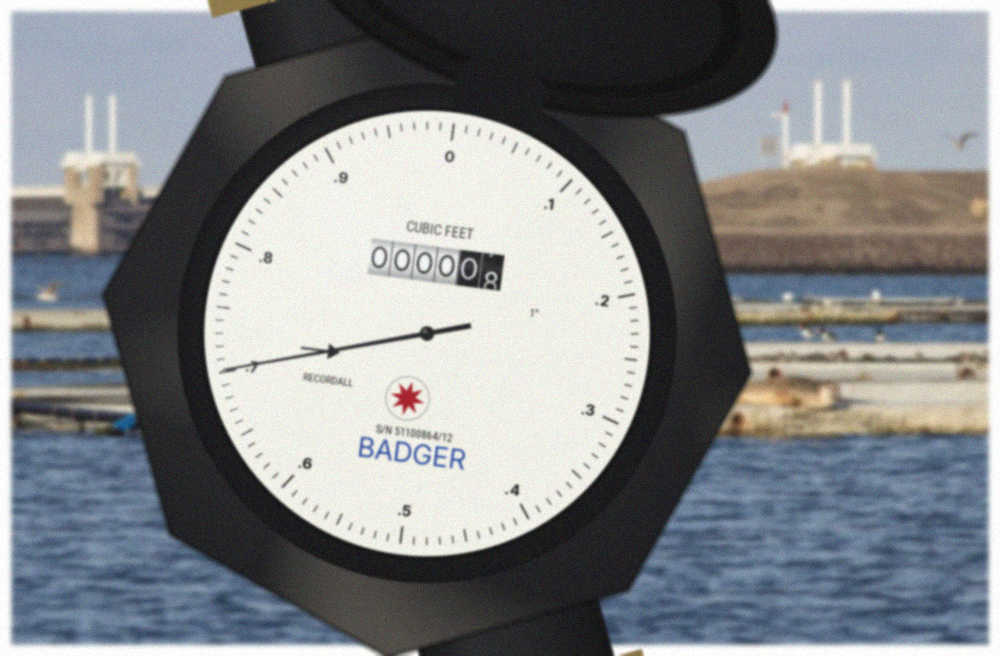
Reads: 7.70ft³
